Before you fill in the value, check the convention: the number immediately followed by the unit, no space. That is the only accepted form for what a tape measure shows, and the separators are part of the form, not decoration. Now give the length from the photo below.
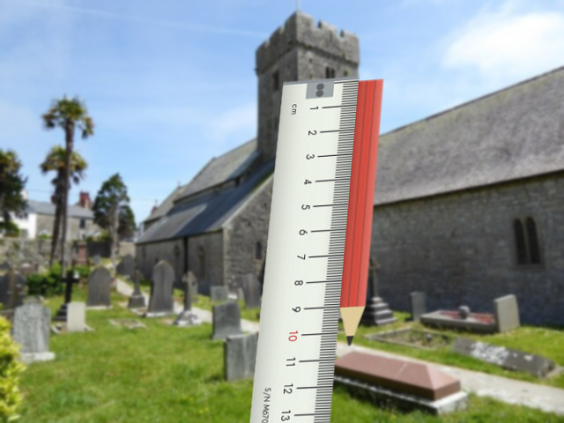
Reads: 10.5cm
